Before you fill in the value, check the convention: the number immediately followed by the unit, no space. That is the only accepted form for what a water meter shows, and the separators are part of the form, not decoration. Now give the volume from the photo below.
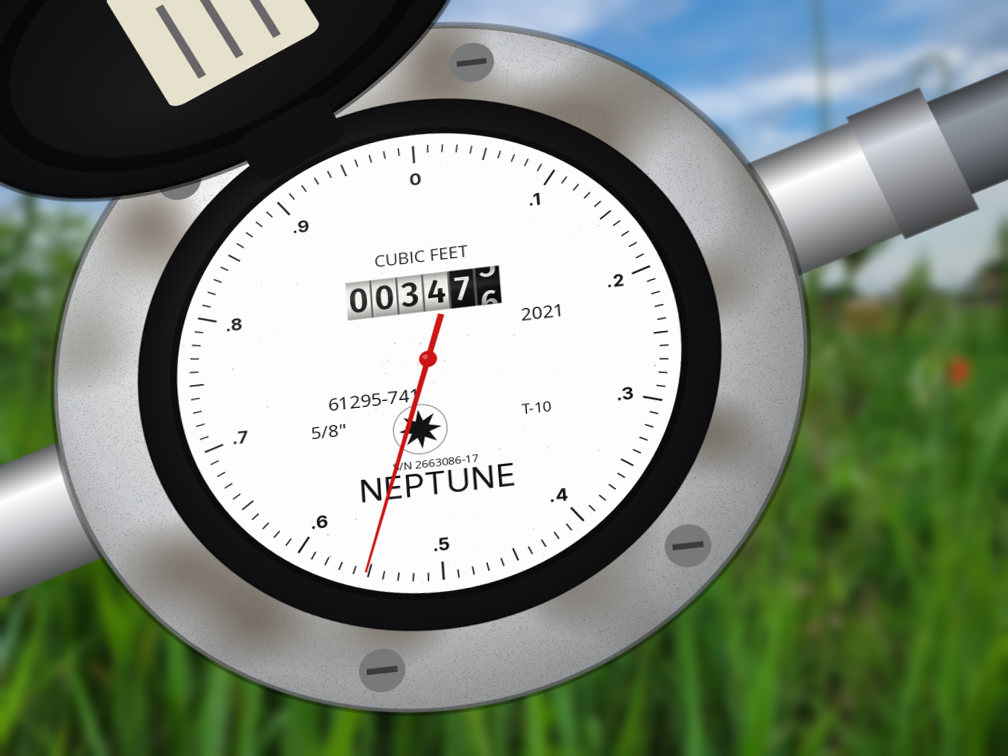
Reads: 3475.55ft³
